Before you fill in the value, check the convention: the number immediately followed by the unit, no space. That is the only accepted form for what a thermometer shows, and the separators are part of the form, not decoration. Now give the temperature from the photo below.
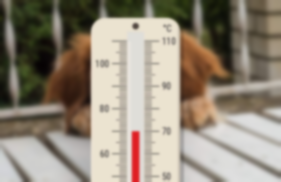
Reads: 70°C
